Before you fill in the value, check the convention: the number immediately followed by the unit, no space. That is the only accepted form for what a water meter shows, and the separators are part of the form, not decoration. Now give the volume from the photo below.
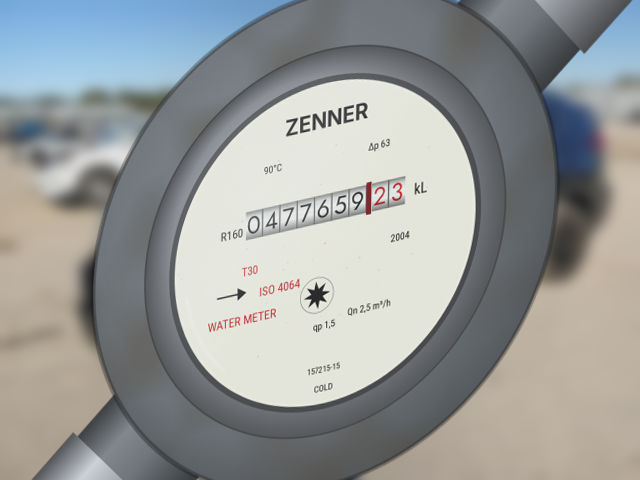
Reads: 477659.23kL
